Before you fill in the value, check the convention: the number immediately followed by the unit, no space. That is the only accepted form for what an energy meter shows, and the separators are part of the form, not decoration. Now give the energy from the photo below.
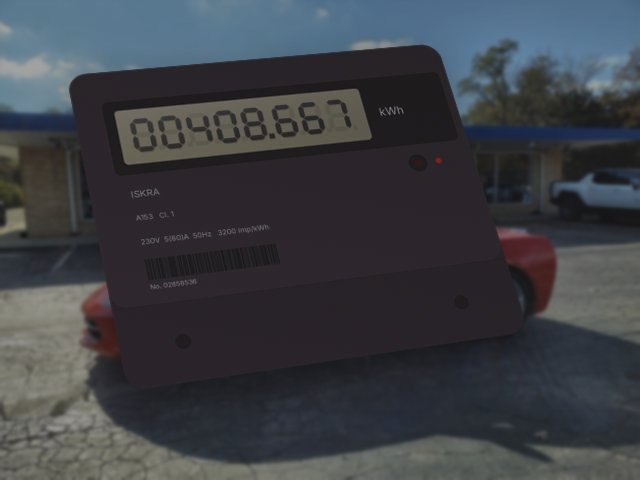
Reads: 408.667kWh
